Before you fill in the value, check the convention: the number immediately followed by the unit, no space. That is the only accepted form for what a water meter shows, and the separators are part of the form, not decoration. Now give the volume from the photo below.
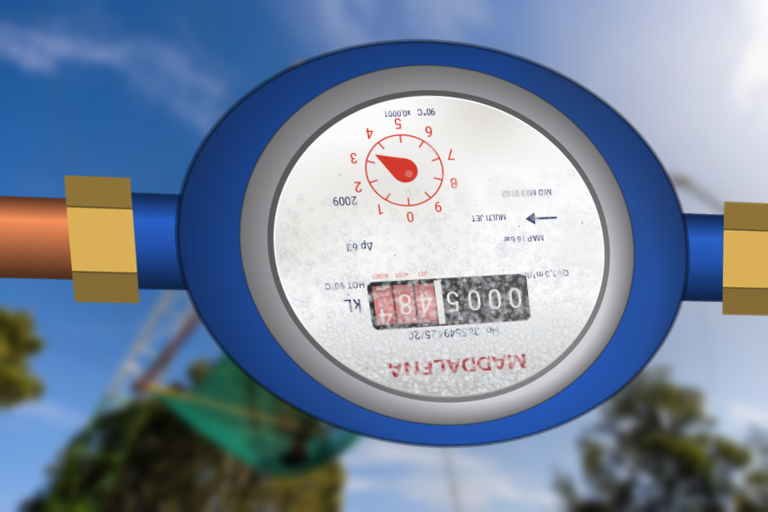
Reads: 5.4843kL
